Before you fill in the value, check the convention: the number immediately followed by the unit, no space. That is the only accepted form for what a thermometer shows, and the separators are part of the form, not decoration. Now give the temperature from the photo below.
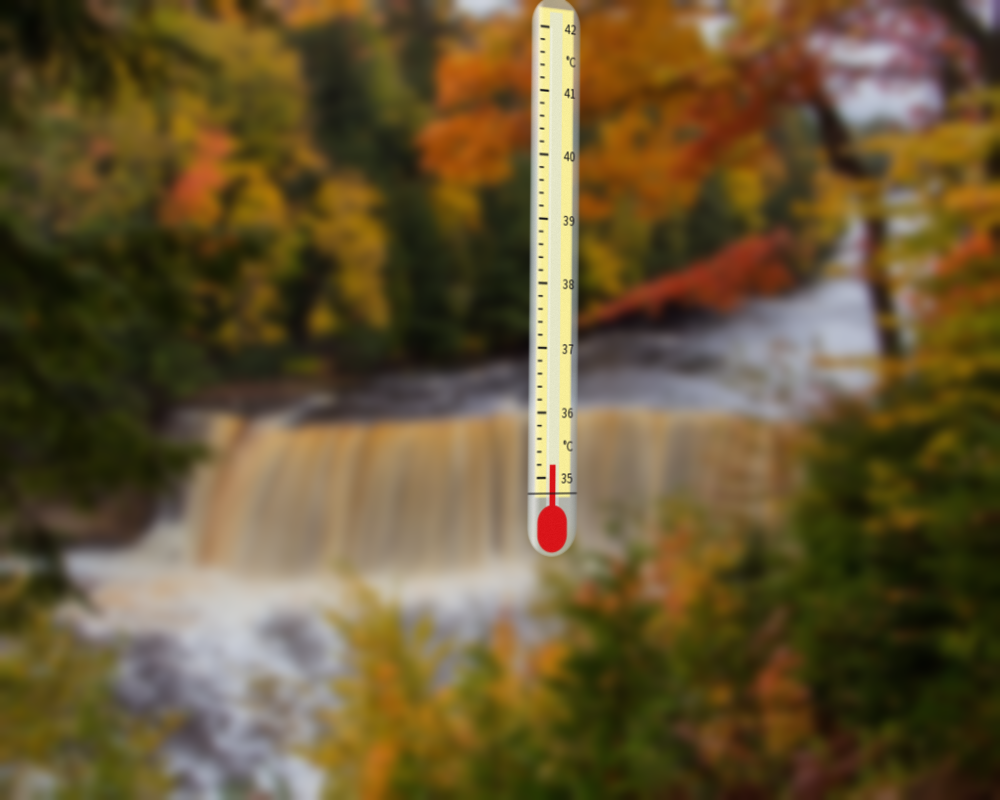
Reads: 35.2°C
